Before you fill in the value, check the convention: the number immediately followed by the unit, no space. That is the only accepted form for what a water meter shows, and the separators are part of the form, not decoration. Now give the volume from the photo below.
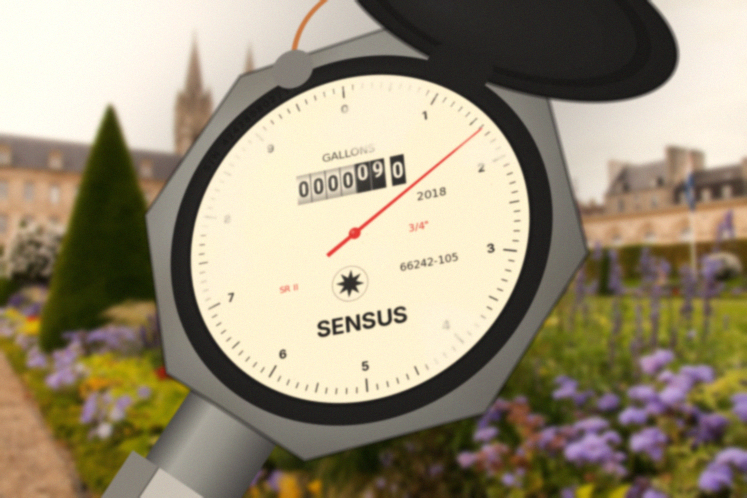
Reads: 91.6gal
